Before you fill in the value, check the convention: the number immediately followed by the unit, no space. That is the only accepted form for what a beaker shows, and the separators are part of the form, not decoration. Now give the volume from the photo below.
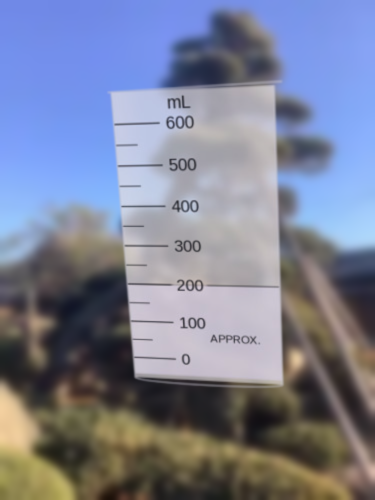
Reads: 200mL
